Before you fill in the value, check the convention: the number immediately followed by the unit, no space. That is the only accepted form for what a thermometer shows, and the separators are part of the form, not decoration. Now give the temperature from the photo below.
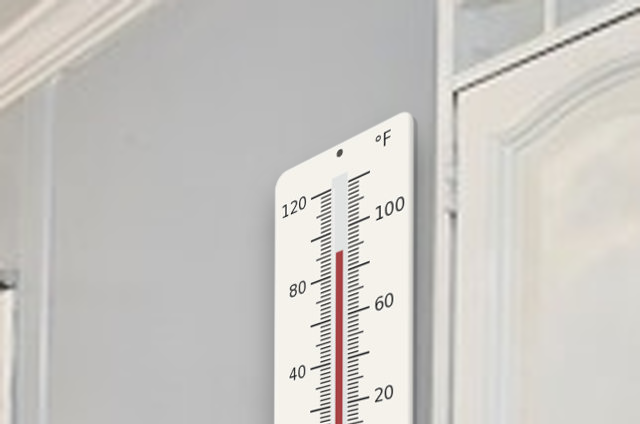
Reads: 90°F
